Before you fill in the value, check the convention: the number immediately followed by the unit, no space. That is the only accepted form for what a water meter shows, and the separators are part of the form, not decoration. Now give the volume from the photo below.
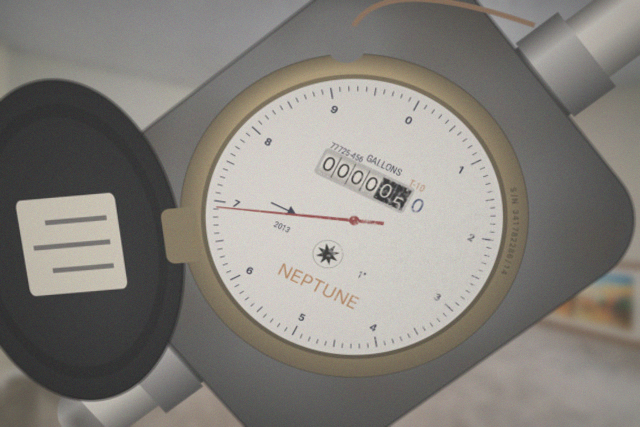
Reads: 46.9gal
